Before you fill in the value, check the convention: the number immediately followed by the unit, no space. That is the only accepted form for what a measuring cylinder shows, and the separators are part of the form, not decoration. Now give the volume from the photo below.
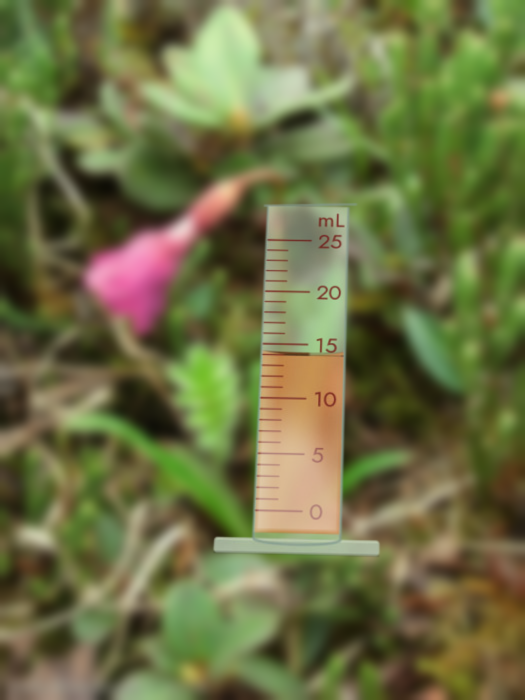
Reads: 14mL
